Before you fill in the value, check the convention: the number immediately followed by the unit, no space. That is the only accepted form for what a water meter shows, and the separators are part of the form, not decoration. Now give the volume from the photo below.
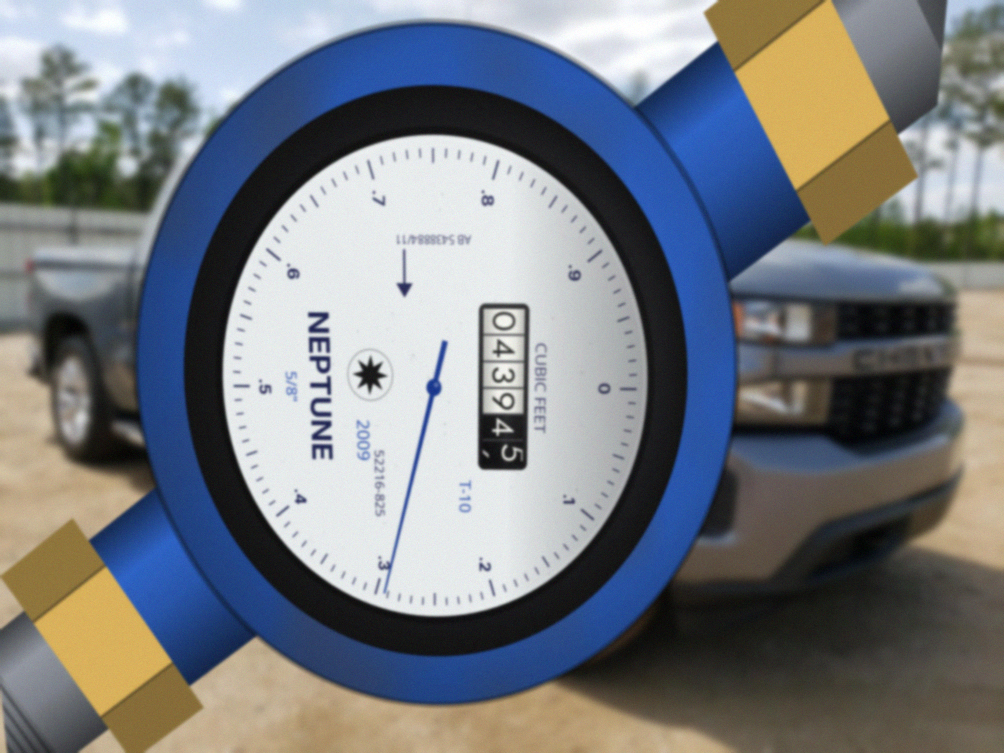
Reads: 43945.29ft³
